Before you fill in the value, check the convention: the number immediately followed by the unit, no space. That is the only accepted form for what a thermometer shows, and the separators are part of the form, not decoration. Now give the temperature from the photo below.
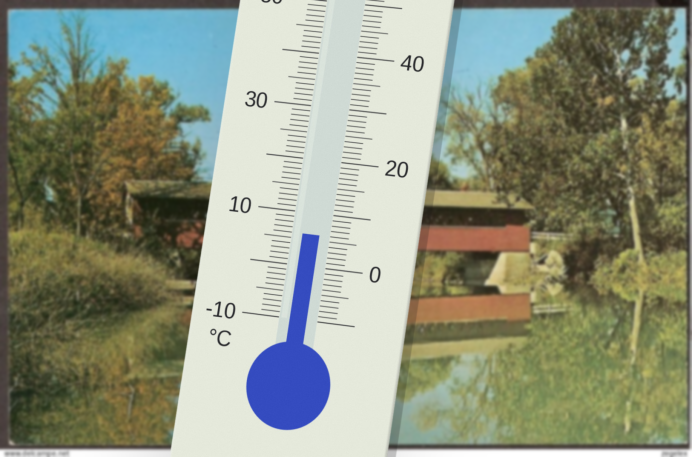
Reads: 6°C
